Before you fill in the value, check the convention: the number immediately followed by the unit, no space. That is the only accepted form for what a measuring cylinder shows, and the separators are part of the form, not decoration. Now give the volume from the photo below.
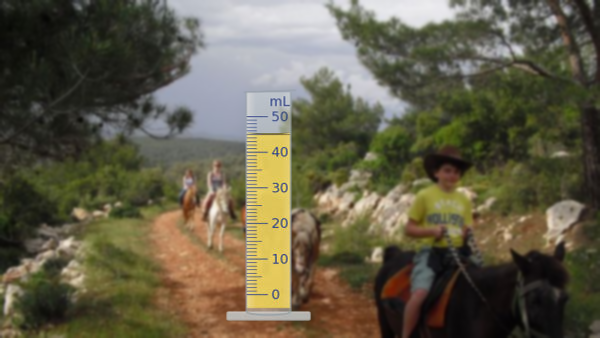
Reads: 45mL
